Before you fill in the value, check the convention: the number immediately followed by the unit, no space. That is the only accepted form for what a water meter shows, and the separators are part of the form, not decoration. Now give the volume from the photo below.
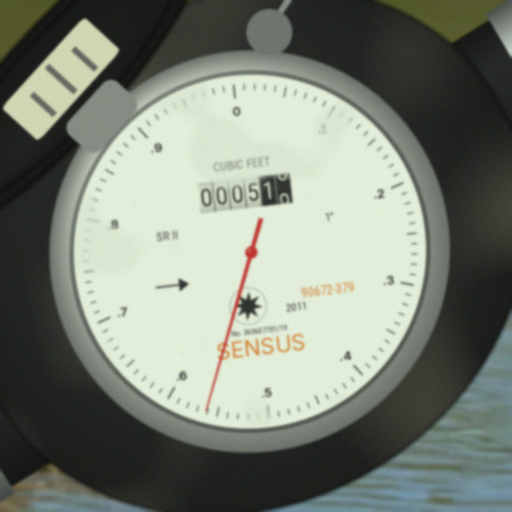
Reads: 518.56ft³
